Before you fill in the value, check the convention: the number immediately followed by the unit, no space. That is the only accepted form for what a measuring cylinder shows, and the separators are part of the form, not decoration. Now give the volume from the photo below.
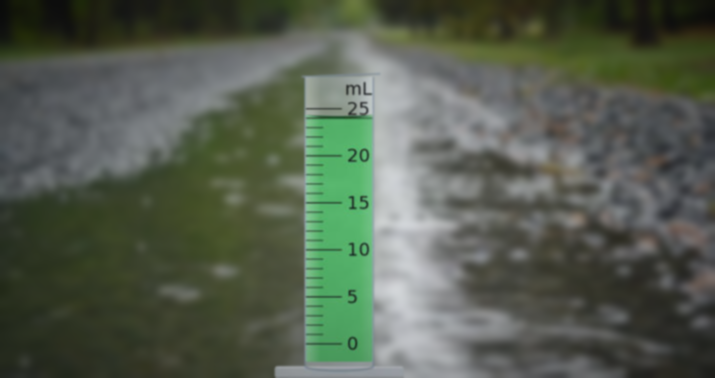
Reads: 24mL
